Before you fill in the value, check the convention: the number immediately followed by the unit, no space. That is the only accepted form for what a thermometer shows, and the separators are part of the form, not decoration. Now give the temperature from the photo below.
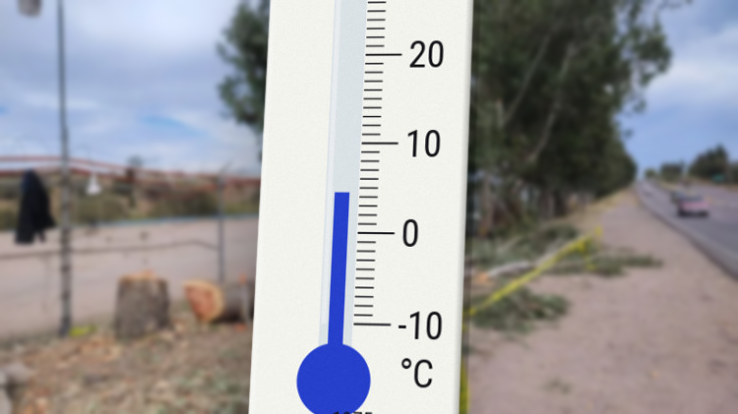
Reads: 4.5°C
